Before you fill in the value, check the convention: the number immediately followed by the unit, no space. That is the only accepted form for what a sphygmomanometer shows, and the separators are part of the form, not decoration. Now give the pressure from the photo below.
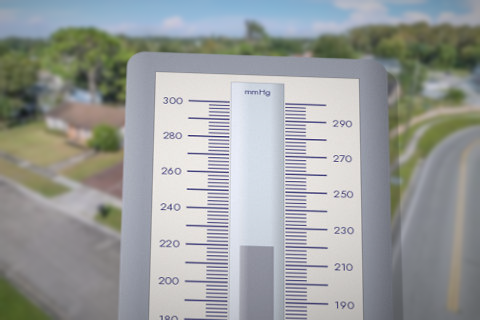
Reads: 220mmHg
